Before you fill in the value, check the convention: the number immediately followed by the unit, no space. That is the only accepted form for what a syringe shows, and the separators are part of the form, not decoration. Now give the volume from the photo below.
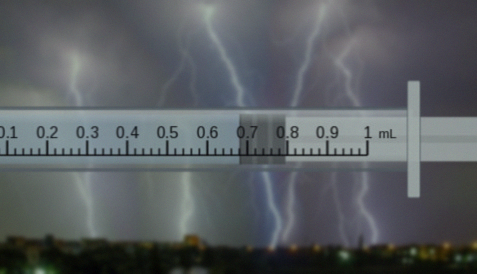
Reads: 0.68mL
